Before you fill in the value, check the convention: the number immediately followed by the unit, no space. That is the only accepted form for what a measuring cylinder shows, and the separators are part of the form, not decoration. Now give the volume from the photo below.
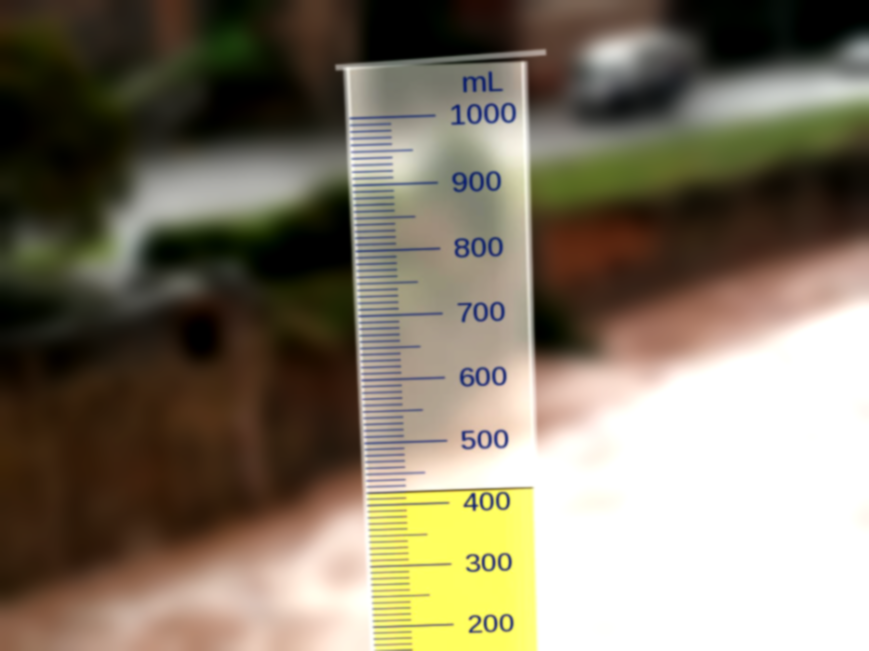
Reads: 420mL
